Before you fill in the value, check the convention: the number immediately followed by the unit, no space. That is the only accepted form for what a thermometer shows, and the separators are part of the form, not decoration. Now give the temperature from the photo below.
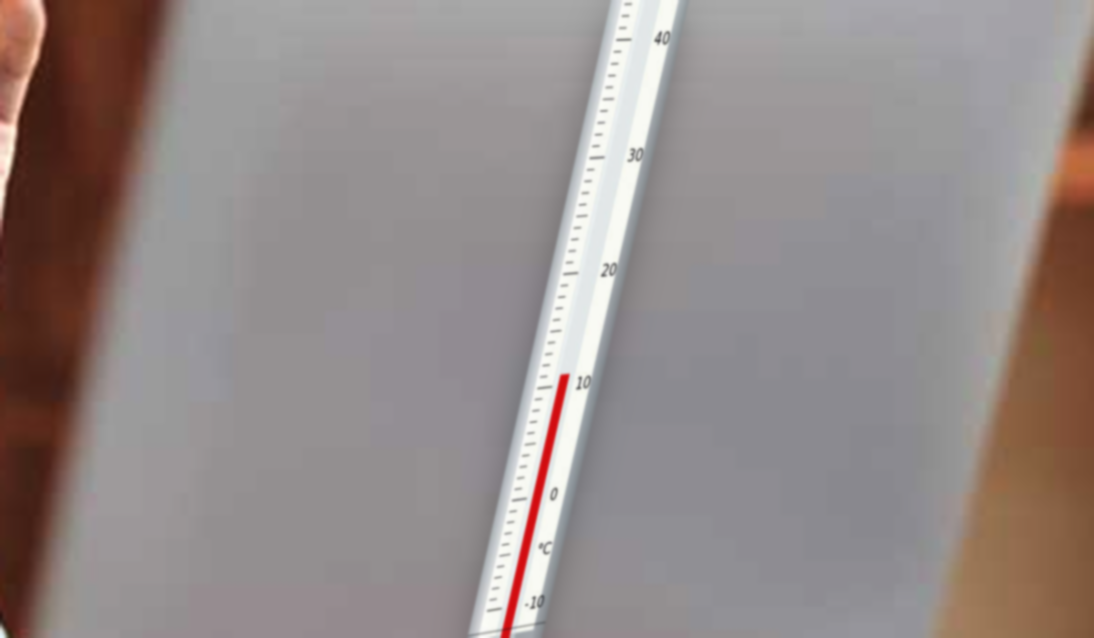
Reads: 11°C
